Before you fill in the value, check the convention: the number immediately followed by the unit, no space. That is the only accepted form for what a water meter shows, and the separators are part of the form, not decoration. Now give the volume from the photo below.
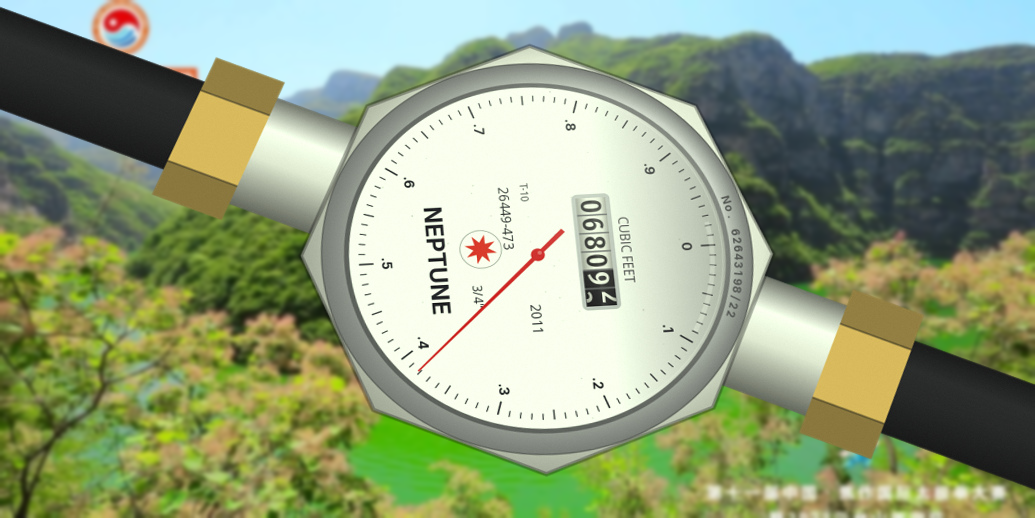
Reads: 68092.38ft³
